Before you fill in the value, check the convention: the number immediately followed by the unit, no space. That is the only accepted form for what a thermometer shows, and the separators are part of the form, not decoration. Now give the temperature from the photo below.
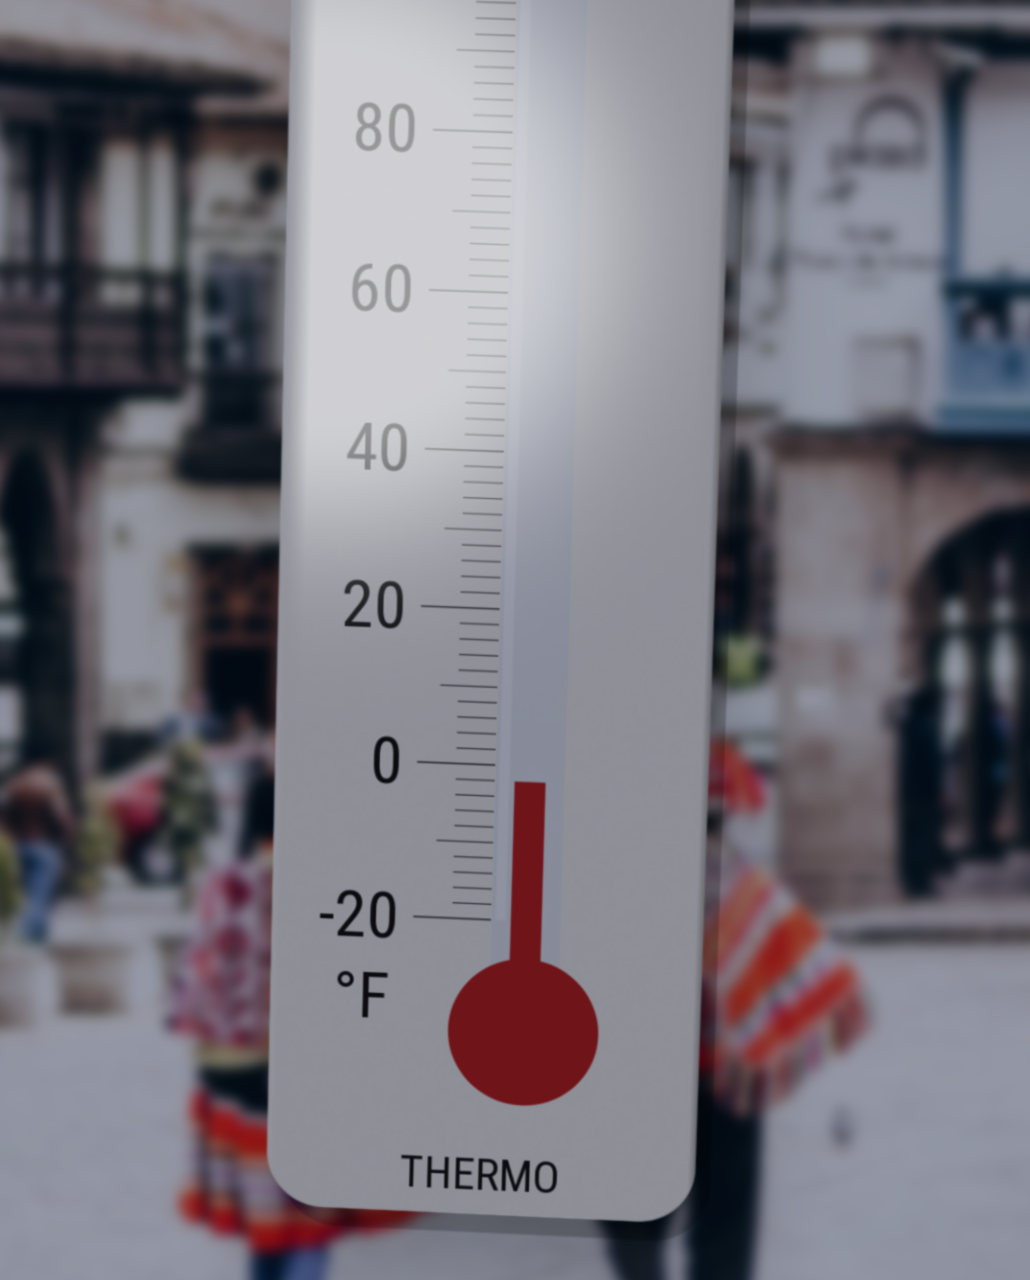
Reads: -2°F
